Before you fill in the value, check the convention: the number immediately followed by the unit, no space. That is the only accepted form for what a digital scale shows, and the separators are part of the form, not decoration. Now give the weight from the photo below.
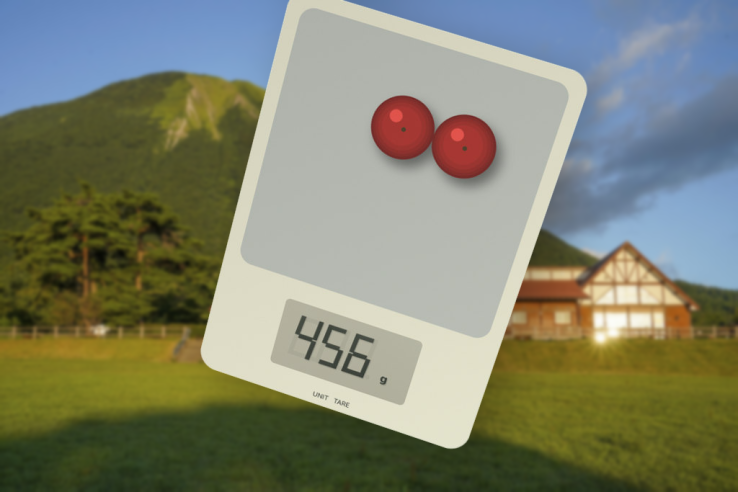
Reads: 456g
